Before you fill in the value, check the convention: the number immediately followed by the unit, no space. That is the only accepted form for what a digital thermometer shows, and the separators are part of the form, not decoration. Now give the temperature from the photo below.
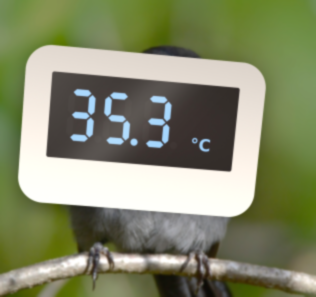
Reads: 35.3°C
